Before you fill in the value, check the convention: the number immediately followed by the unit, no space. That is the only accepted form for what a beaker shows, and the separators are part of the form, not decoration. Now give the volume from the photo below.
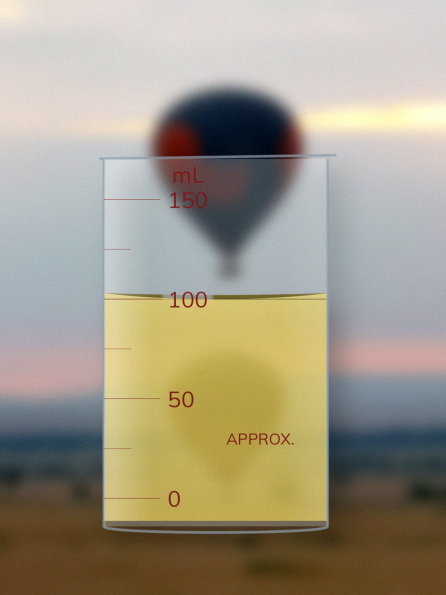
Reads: 100mL
